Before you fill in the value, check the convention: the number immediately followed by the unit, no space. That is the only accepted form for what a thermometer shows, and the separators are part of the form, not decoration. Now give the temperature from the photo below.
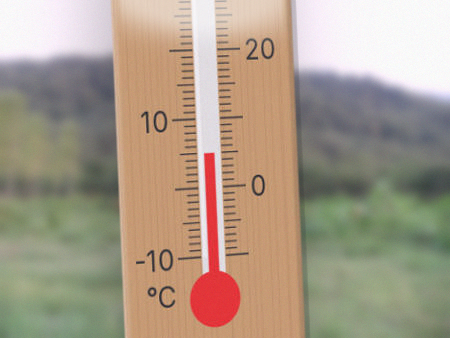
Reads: 5°C
